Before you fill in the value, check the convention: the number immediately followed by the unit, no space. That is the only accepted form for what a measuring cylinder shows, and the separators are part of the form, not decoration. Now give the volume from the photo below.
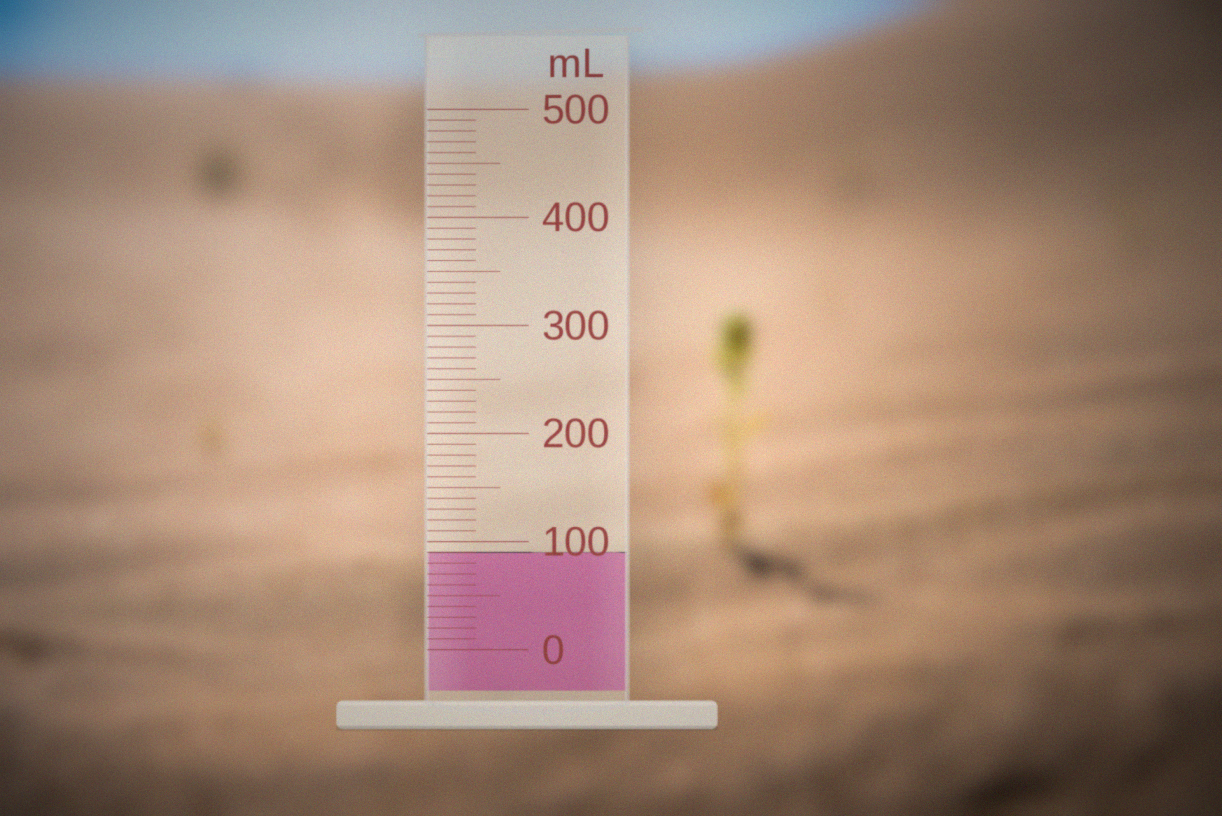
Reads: 90mL
